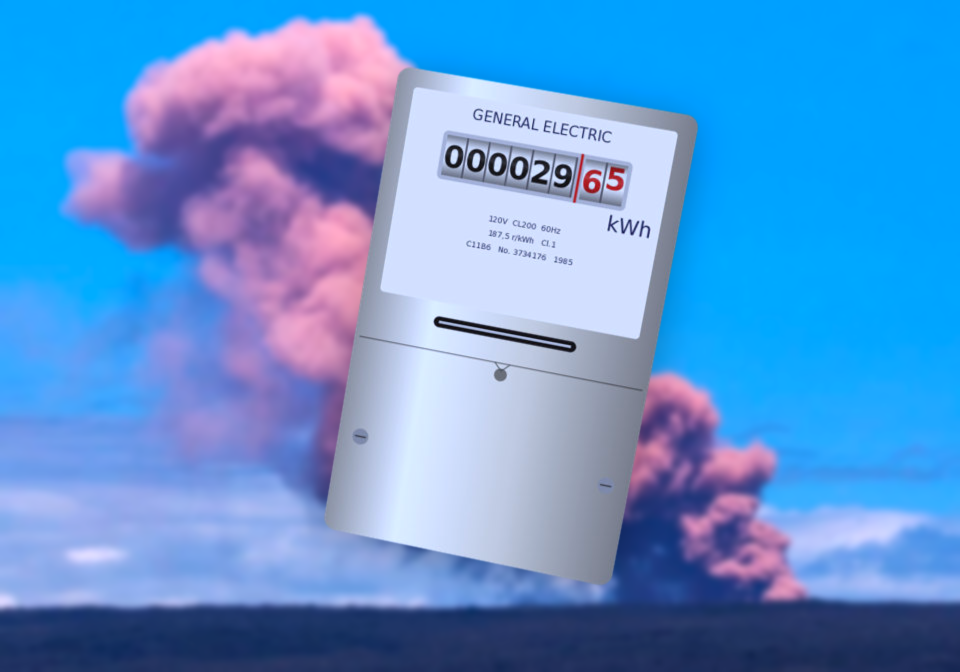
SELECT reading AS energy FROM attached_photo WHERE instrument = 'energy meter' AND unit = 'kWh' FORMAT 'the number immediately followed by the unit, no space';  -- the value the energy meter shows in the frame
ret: 29.65kWh
